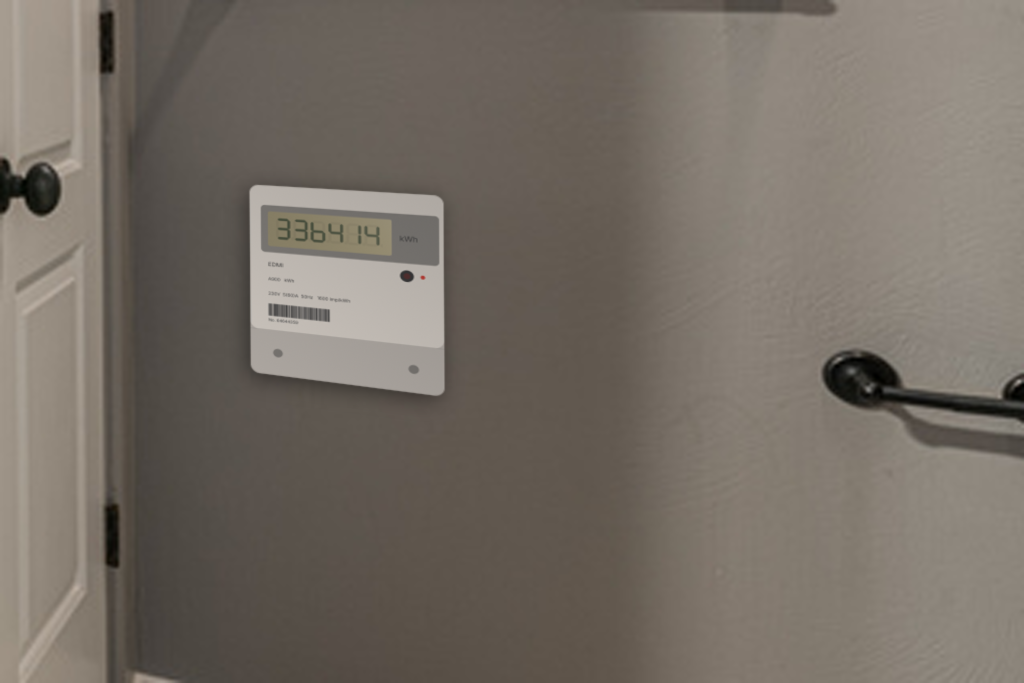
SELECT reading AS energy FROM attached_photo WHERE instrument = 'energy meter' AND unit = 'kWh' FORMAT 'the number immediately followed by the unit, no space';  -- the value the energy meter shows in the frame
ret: 336414kWh
